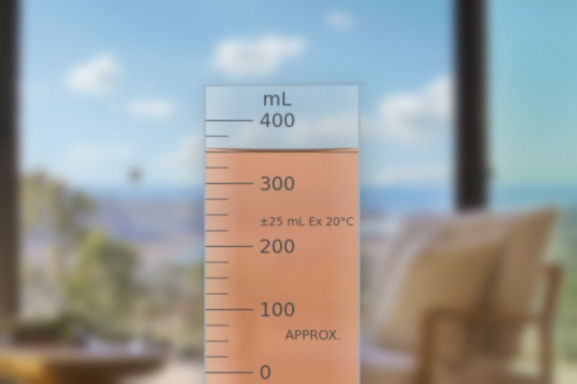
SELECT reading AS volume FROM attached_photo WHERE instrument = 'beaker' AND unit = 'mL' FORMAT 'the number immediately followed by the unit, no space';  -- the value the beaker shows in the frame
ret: 350mL
